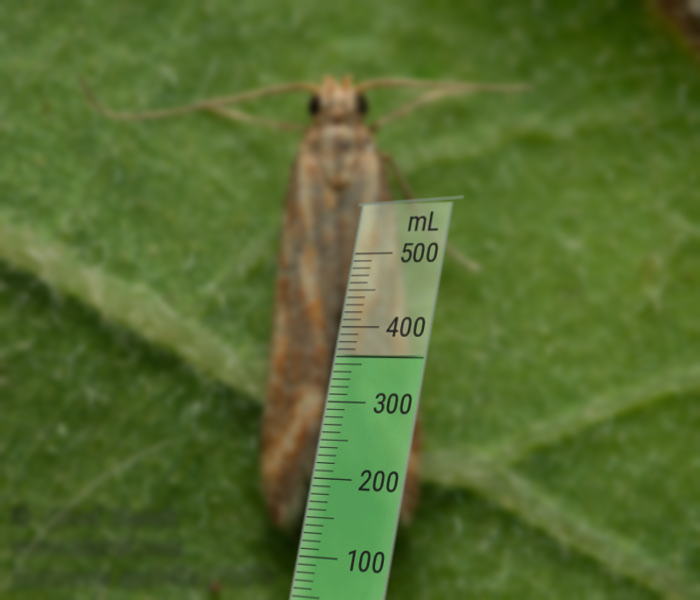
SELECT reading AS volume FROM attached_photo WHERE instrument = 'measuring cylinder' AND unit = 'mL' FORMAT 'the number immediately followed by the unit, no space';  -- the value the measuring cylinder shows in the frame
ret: 360mL
